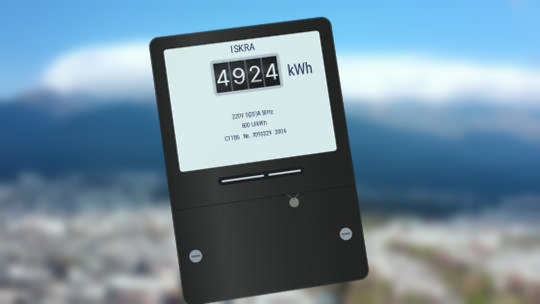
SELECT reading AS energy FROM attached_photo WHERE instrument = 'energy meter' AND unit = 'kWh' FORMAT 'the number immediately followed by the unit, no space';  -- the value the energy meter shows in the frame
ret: 4924kWh
